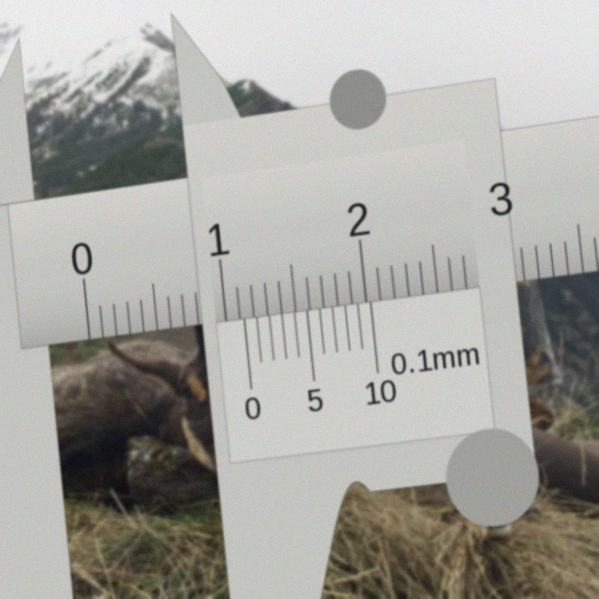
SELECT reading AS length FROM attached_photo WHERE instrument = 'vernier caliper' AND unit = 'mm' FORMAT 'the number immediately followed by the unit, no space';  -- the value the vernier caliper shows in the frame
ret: 11.3mm
